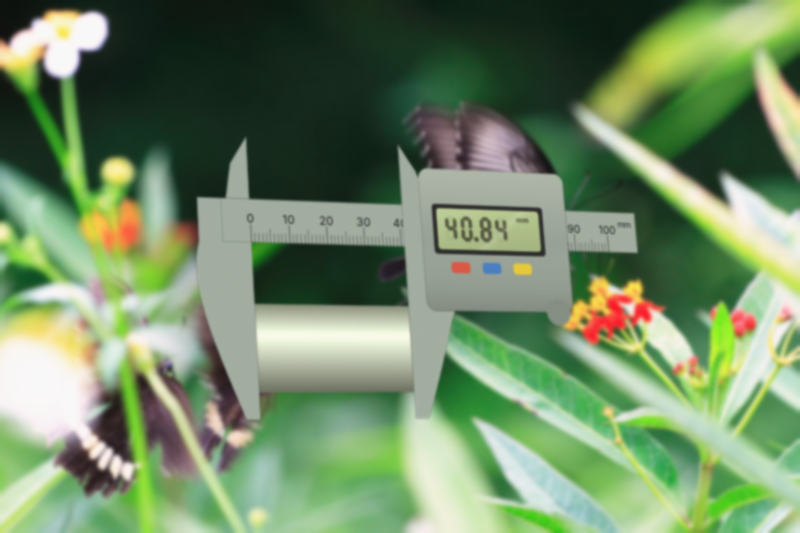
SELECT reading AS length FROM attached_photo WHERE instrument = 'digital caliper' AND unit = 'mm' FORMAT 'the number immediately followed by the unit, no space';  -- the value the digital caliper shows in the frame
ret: 40.84mm
